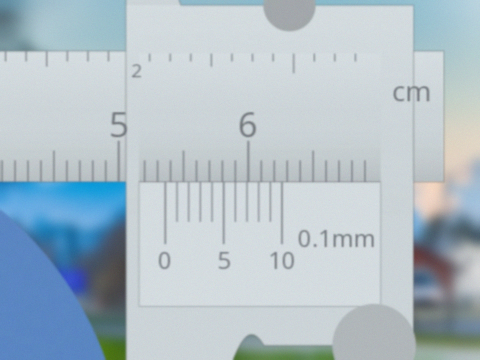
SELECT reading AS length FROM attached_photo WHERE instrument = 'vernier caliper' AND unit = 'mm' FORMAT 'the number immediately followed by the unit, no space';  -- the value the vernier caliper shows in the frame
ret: 53.6mm
